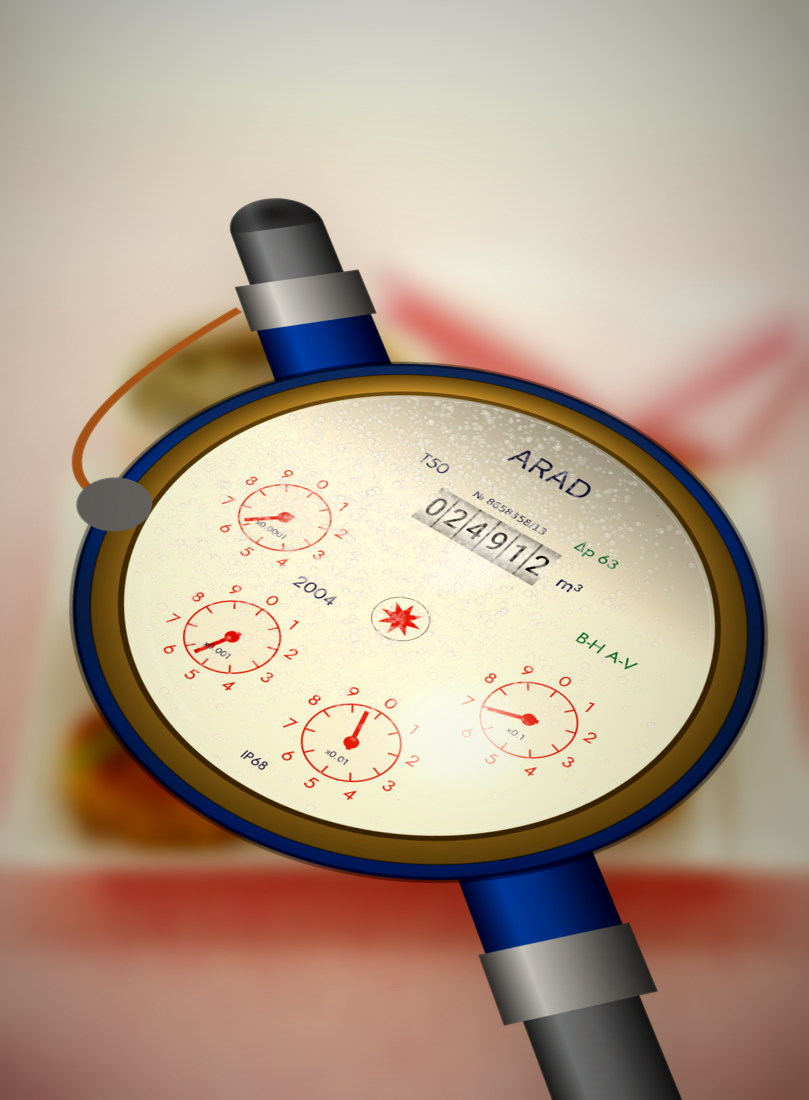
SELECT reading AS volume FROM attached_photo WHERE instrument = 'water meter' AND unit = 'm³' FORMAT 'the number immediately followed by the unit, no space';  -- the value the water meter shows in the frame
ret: 24912.6956m³
